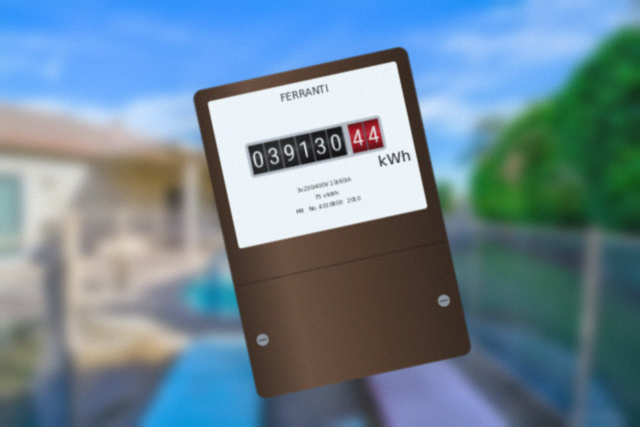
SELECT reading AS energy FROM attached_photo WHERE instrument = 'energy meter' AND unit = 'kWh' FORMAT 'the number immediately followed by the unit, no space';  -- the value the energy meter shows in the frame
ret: 39130.44kWh
